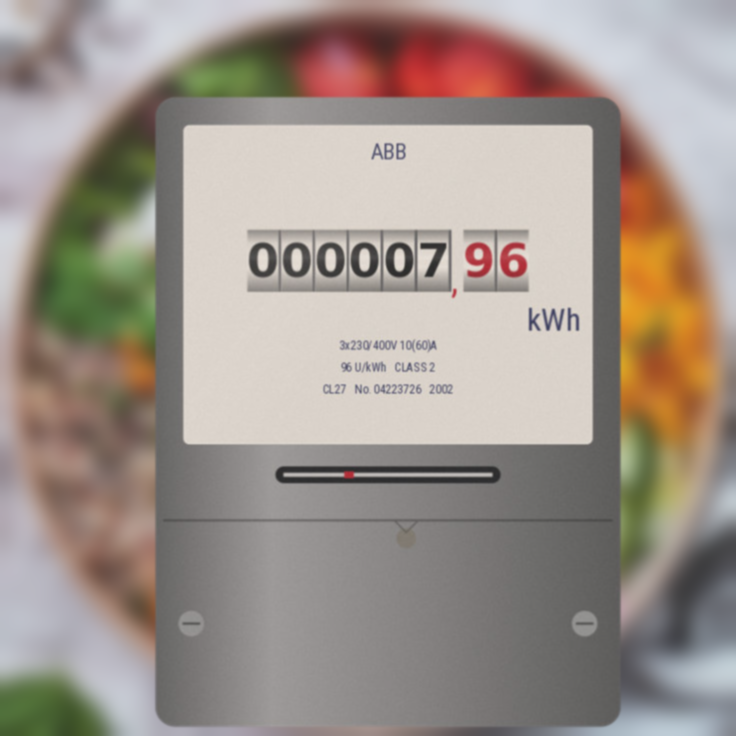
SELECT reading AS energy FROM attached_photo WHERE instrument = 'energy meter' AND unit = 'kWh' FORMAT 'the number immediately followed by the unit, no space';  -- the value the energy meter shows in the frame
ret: 7.96kWh
